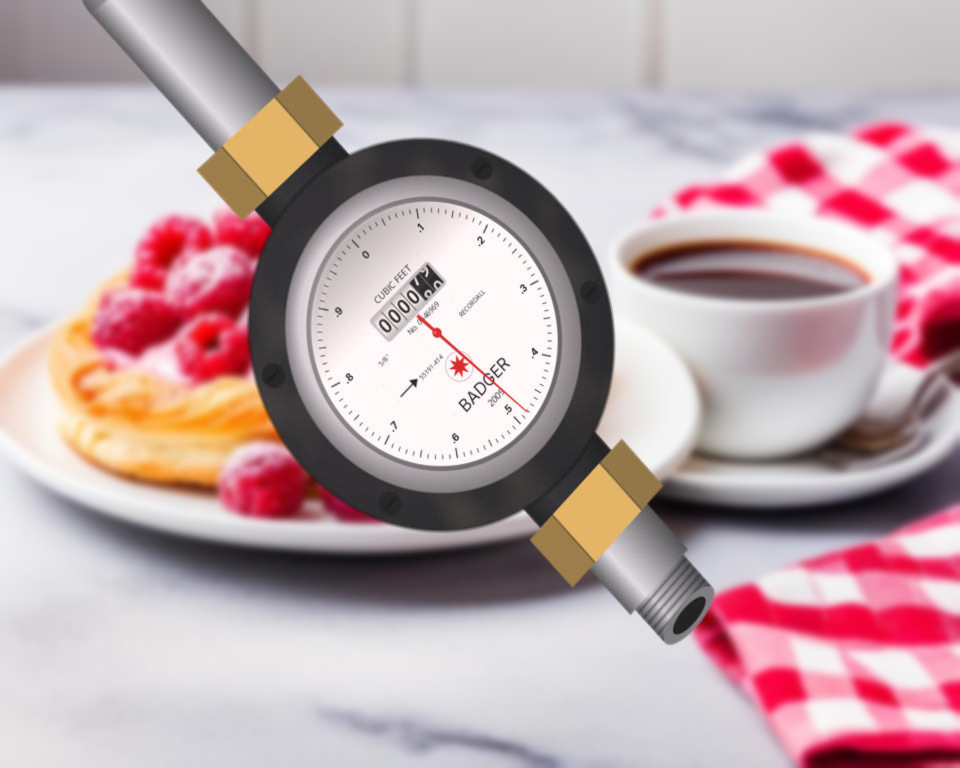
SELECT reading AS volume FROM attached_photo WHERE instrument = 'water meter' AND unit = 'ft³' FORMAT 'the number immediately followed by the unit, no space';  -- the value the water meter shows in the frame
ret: 79.48ft³
